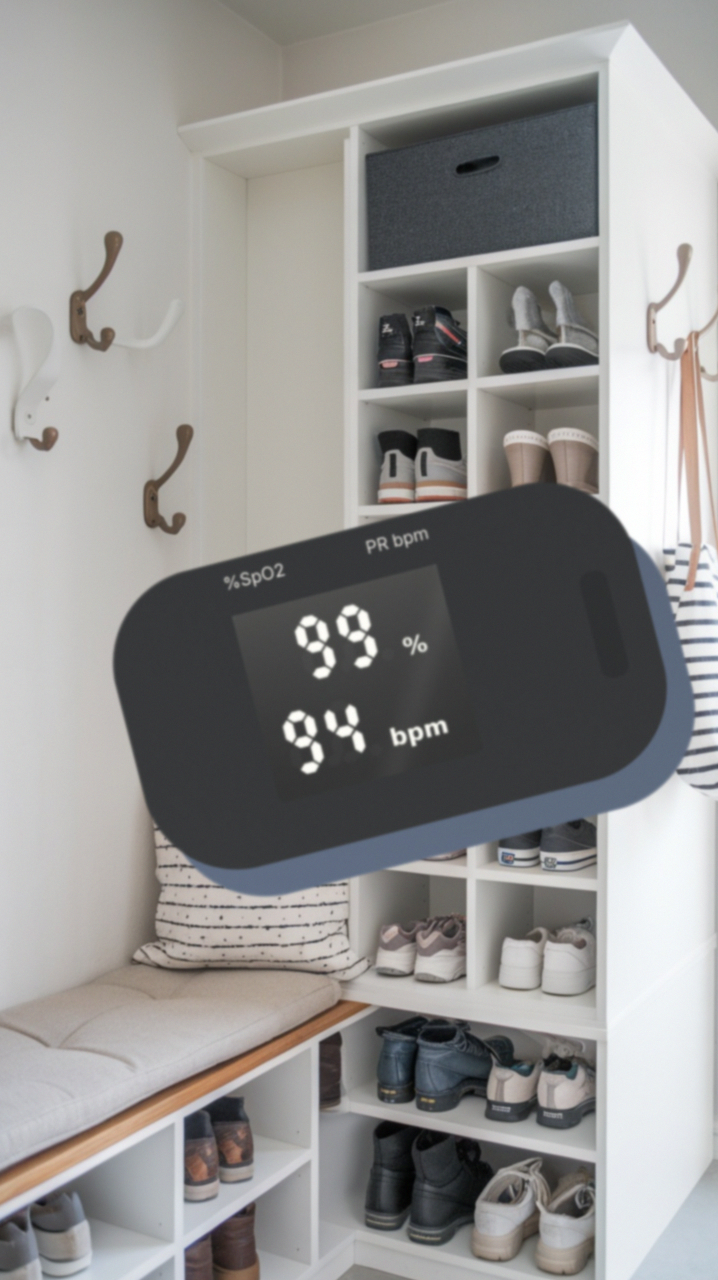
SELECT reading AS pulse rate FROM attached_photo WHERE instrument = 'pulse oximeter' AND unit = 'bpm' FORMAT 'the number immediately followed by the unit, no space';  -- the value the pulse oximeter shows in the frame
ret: 94bpm
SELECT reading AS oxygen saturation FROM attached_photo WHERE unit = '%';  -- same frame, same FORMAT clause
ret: 99%
